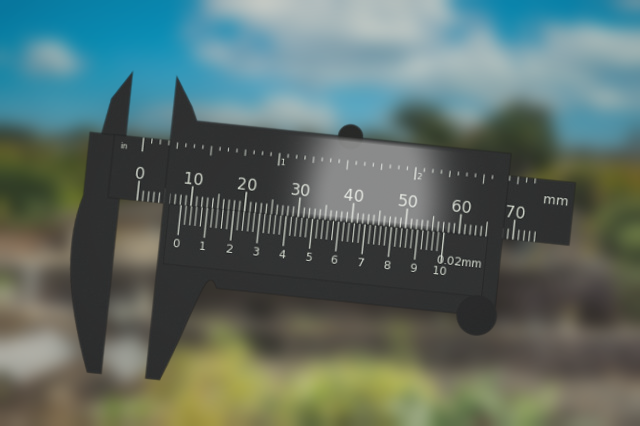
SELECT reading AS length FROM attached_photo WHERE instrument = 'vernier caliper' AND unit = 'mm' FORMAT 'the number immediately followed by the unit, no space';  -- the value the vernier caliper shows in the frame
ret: 8.2mm
